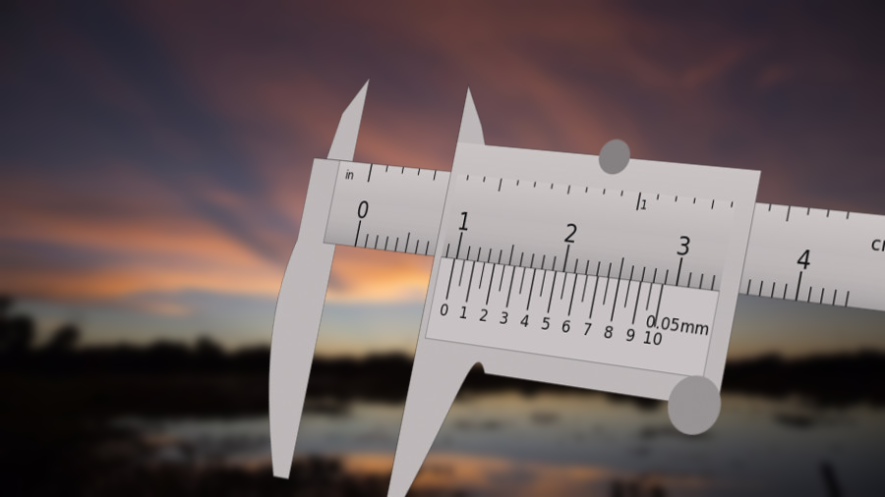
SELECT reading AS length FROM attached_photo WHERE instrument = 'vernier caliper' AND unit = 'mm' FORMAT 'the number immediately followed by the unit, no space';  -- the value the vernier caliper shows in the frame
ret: 9.8mm
